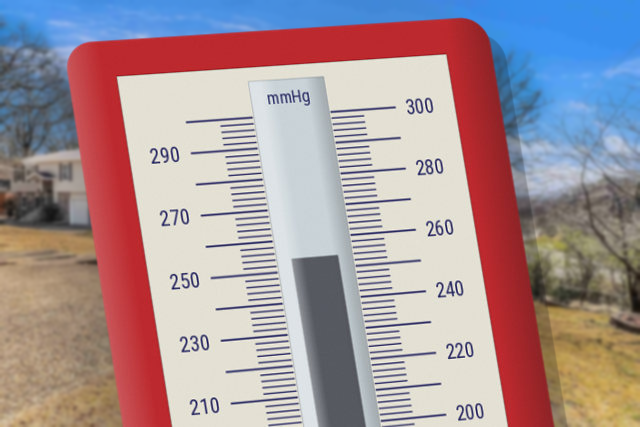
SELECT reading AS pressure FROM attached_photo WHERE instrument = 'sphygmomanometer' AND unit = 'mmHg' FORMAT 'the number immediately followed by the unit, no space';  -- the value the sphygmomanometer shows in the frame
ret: 254mmHg
